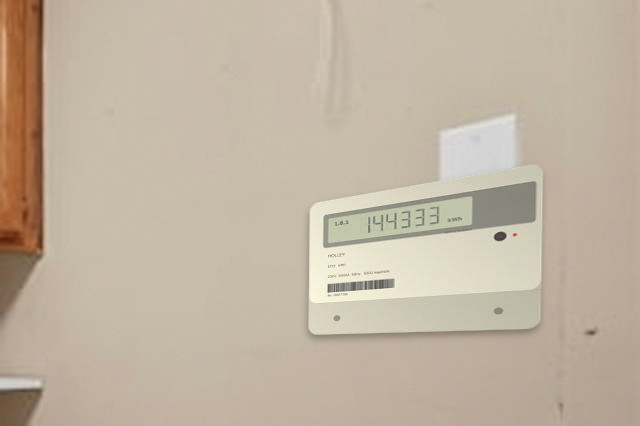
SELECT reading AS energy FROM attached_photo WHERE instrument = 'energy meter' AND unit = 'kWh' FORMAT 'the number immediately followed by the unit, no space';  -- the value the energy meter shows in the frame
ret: 144333kWh
